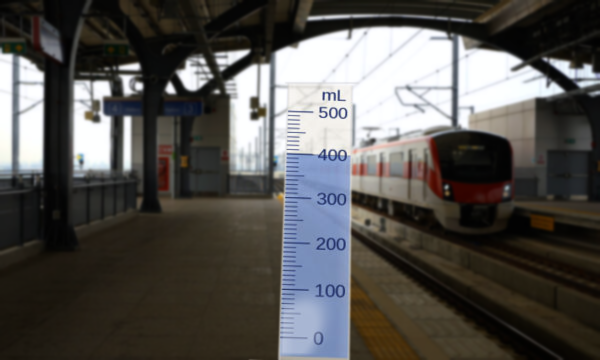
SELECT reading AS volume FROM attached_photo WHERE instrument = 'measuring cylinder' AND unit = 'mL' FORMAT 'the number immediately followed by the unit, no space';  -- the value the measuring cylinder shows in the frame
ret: 400mL
